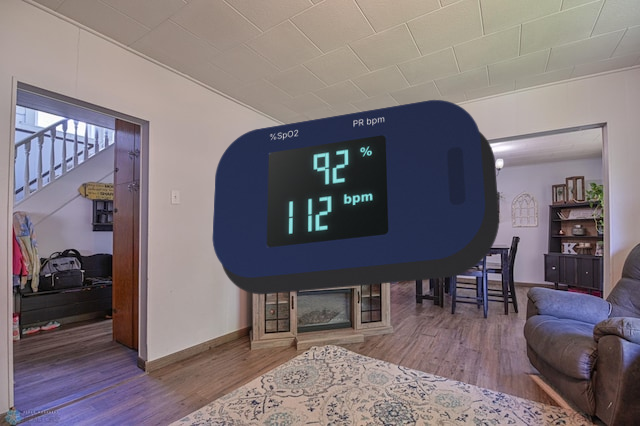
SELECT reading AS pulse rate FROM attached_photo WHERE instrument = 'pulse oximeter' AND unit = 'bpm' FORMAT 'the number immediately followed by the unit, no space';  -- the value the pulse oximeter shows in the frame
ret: 112bpm
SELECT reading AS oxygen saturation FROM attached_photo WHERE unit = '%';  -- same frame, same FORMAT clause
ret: 92%
